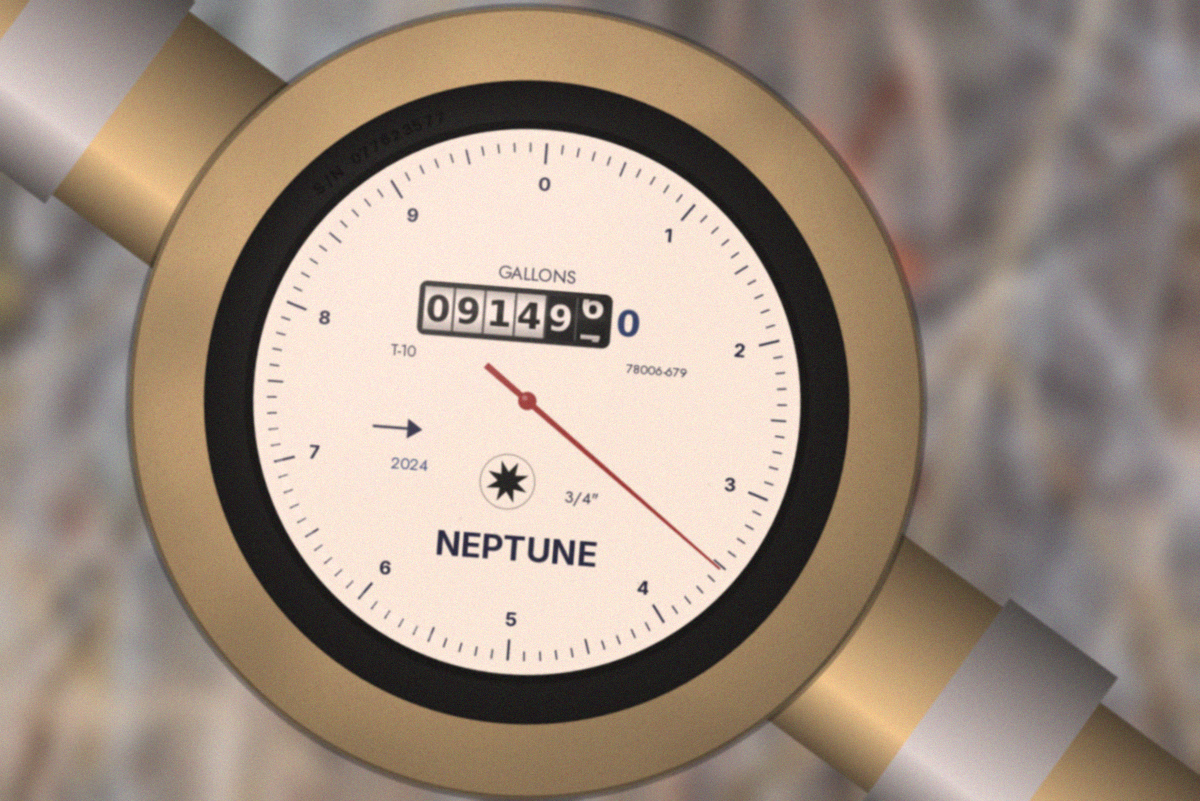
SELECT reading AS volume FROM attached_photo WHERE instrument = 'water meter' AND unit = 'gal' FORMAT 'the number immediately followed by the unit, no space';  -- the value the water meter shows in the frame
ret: 914963.5gal
